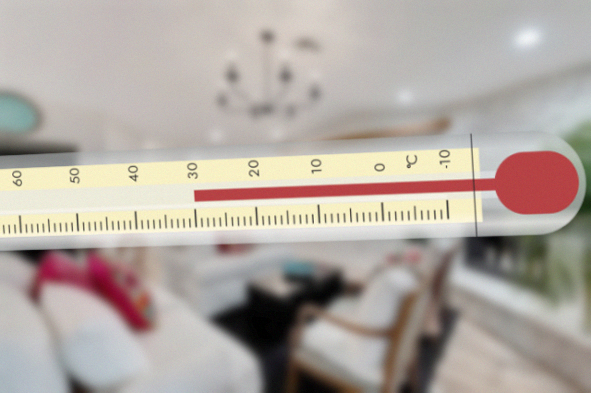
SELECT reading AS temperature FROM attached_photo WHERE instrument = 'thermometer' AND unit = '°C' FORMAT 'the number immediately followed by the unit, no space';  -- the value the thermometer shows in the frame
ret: 30°C
